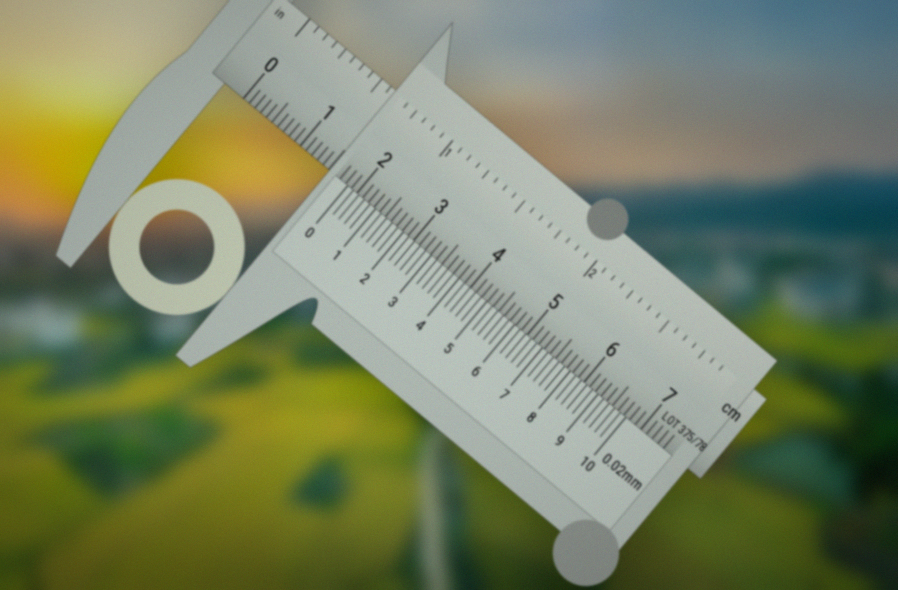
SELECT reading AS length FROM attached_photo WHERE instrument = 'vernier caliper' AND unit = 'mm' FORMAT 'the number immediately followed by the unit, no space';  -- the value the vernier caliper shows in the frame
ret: 18.4mm
